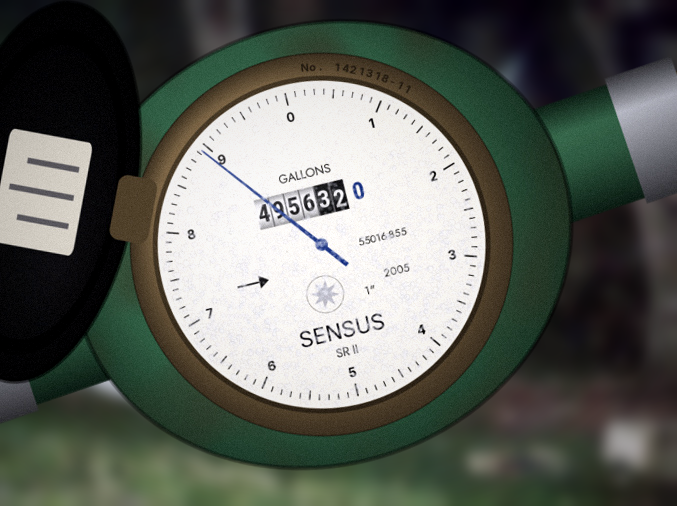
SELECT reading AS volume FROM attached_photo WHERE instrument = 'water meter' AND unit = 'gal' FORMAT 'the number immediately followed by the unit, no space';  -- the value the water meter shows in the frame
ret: 4956318.9gal
